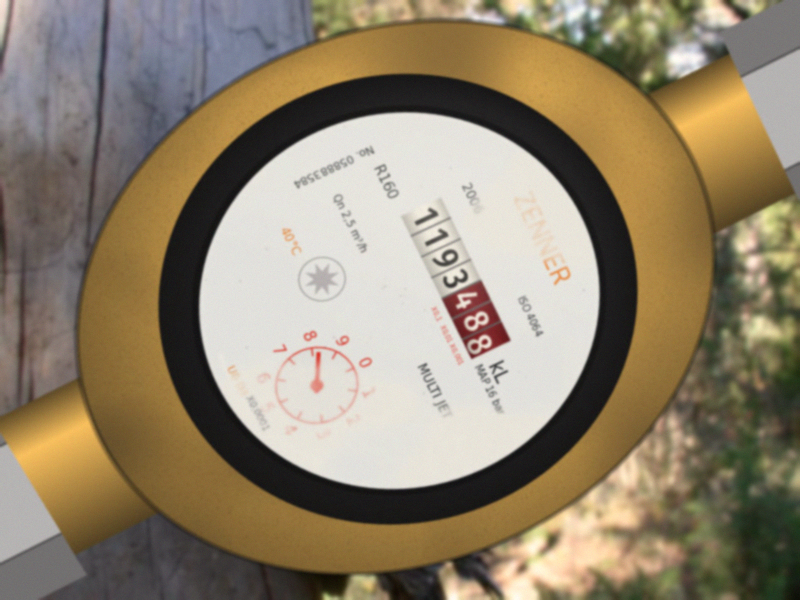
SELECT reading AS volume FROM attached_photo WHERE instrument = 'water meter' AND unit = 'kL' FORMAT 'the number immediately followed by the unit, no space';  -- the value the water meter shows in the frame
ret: 1193.4878kL
